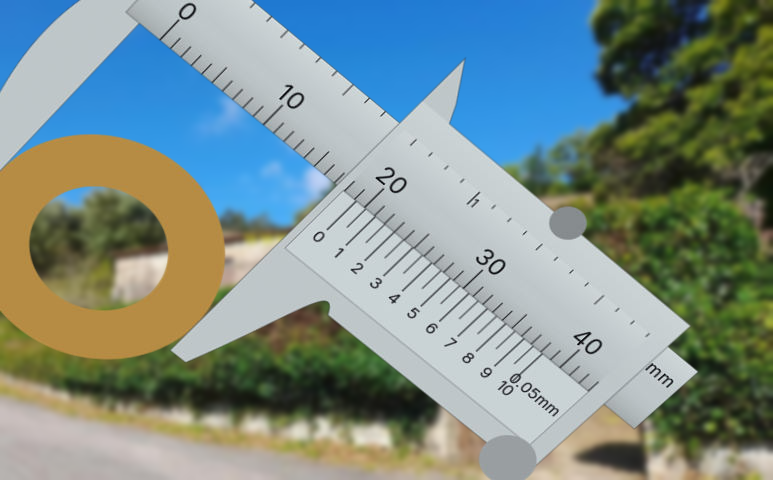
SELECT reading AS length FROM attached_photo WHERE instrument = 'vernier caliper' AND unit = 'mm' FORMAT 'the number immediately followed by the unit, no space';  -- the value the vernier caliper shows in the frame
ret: 19.2mm
